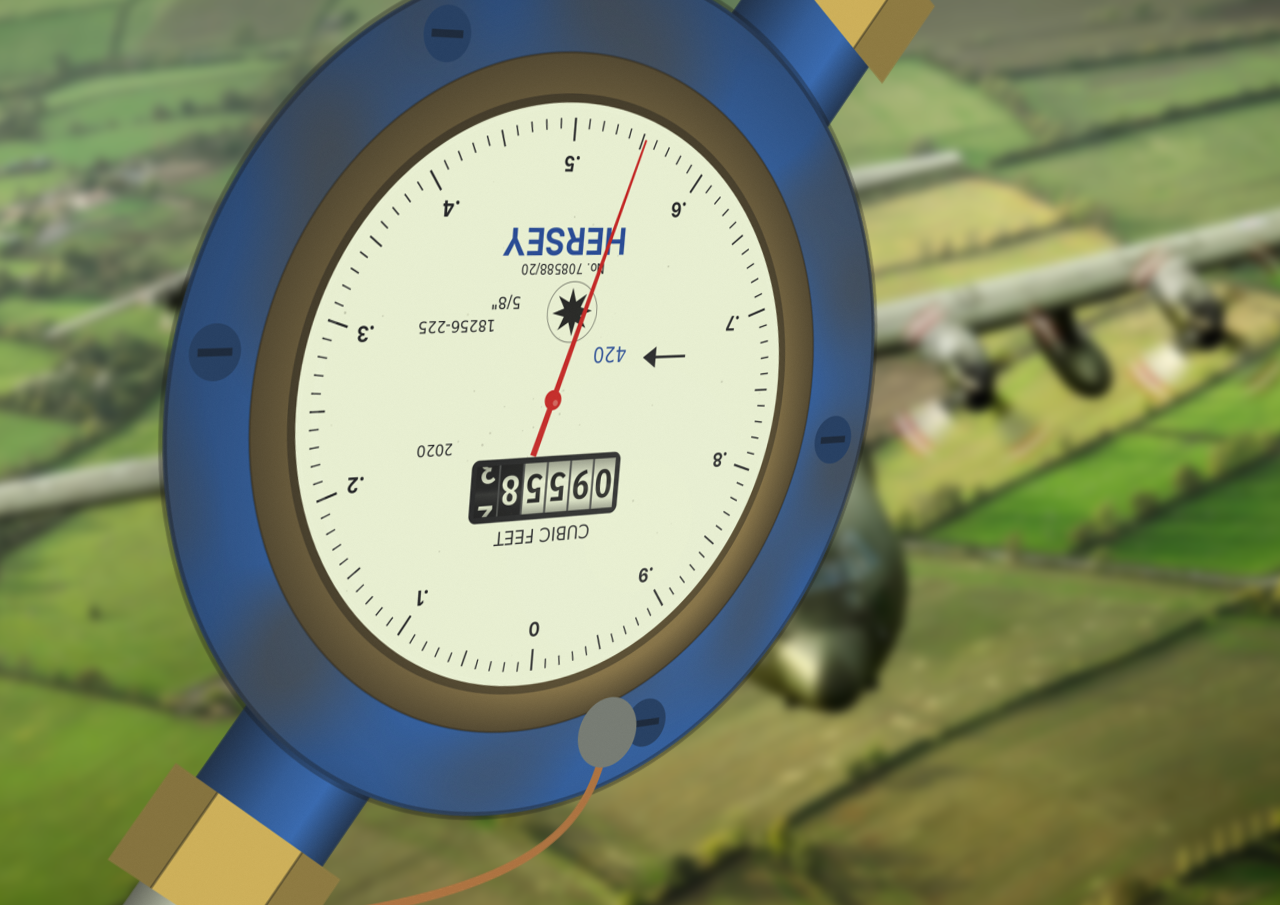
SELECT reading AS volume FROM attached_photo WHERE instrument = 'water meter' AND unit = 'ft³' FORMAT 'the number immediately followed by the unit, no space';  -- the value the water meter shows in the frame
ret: 95582.55ft³
